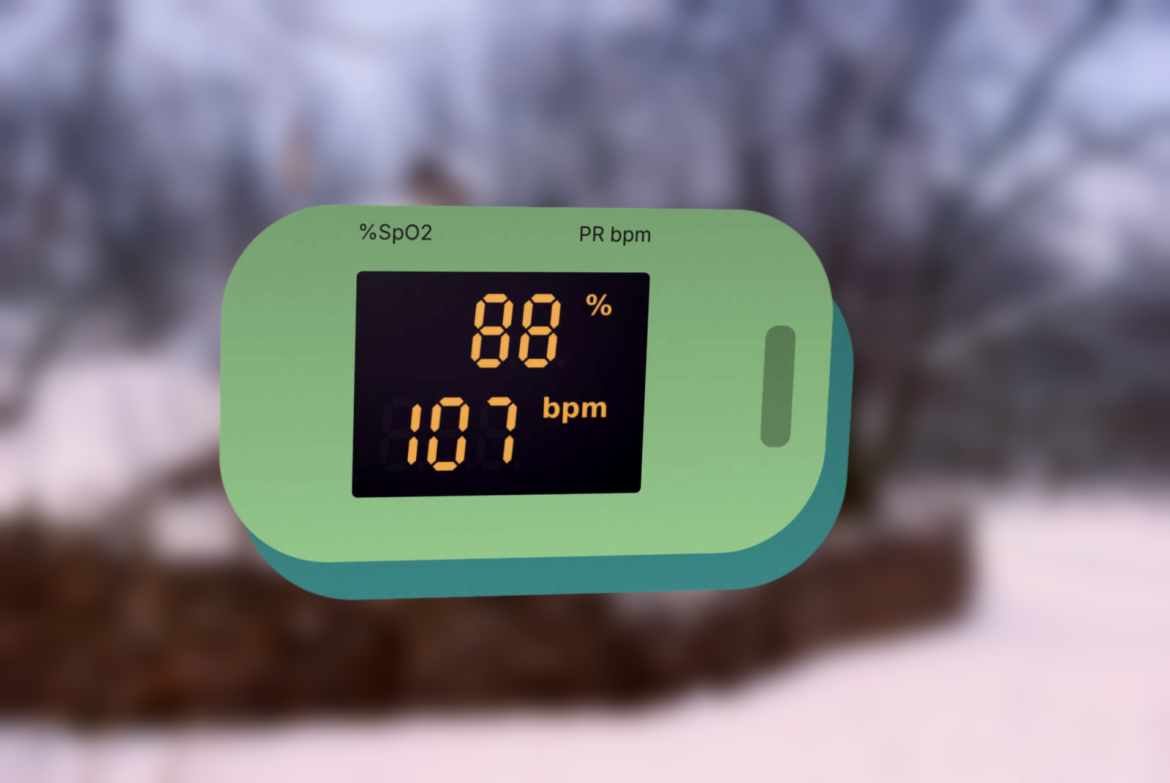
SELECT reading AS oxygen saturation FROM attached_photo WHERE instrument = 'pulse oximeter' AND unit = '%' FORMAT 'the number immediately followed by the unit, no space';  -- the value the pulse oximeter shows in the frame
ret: 88%
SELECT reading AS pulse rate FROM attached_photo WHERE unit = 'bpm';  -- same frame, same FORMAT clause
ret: 107bpm
